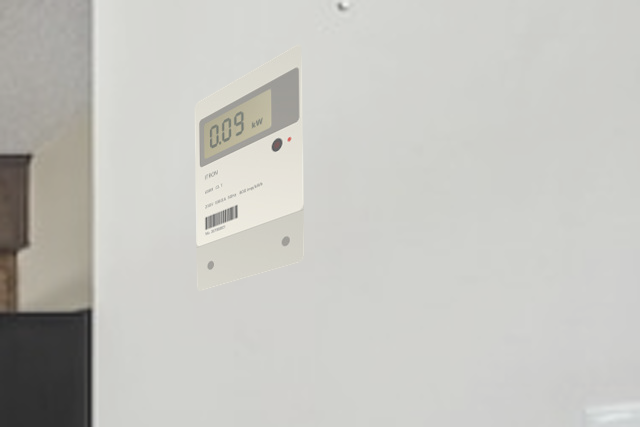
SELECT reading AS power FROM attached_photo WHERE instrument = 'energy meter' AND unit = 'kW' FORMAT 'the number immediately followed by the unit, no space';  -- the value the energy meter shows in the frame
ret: 0.09kW
